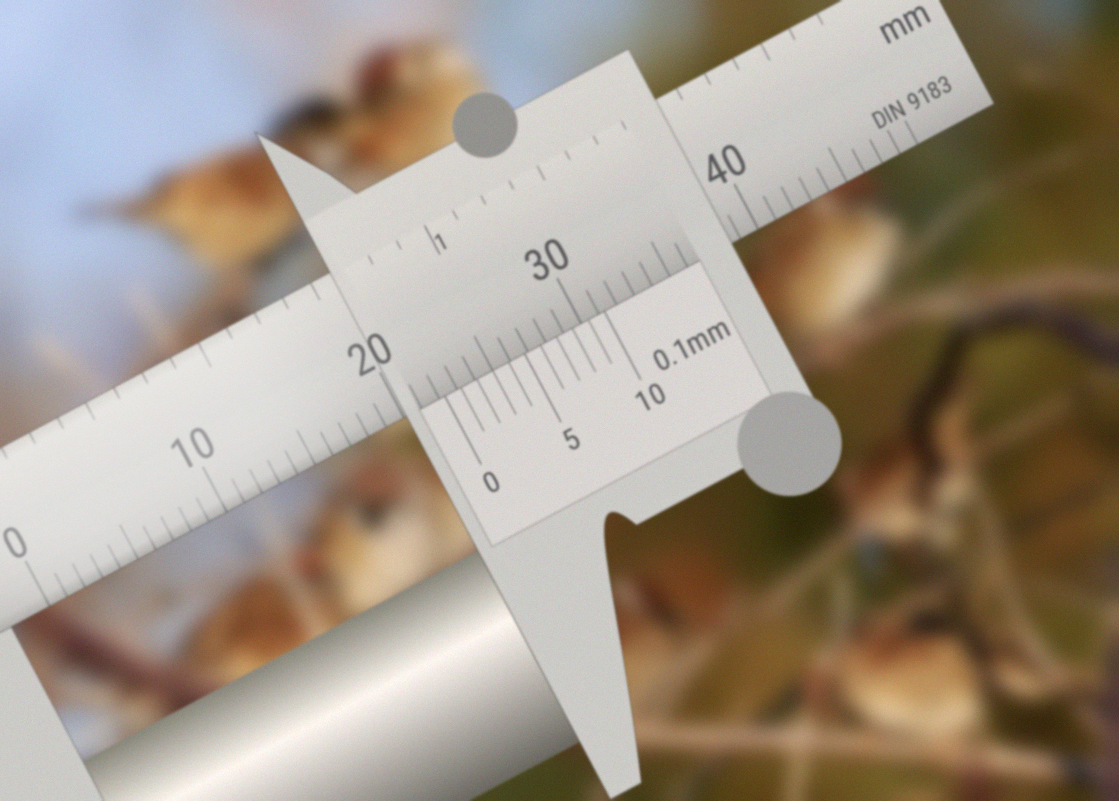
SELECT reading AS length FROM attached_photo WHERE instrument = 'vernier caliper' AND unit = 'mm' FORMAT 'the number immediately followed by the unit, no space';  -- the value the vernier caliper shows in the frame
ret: 22.3mm
